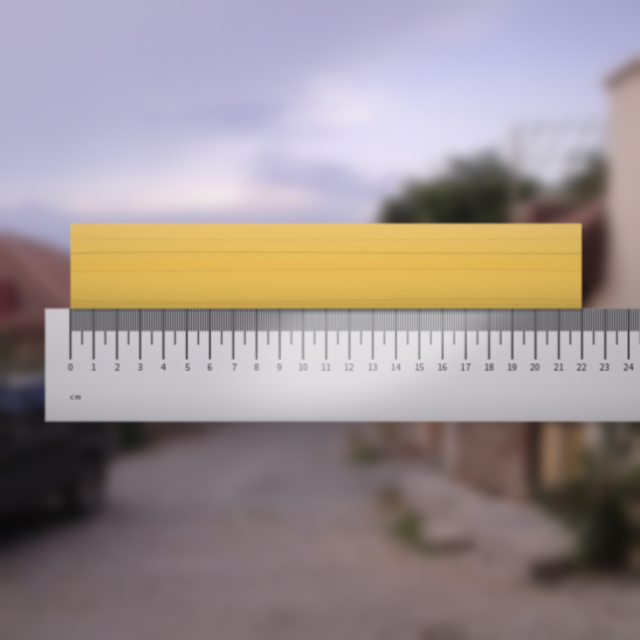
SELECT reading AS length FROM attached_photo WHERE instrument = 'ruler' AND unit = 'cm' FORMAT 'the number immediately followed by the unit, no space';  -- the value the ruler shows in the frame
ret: 22cm
